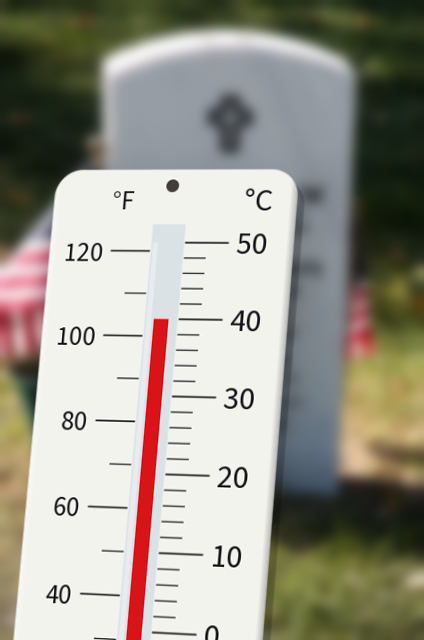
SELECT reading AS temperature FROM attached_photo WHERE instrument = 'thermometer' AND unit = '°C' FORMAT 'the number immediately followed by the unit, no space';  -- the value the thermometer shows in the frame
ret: 40°C
